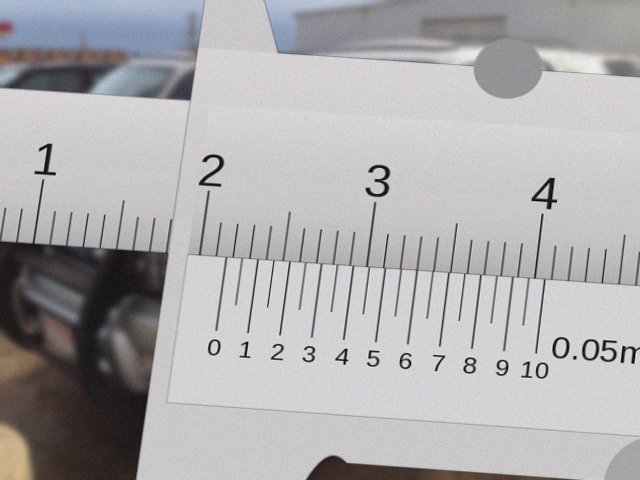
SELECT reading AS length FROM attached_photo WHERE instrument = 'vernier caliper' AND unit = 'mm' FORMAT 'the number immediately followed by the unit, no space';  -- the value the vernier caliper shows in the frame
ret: 21.6mm
